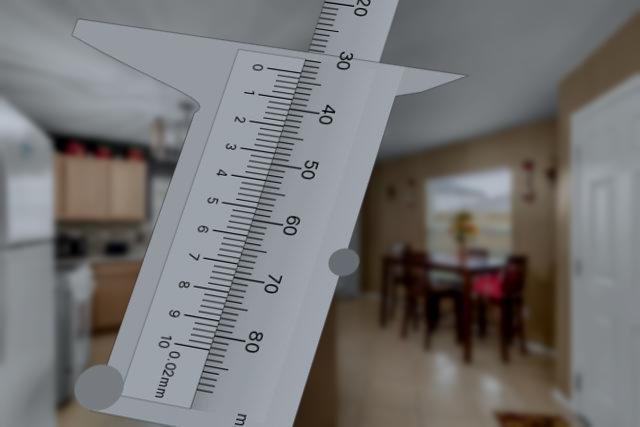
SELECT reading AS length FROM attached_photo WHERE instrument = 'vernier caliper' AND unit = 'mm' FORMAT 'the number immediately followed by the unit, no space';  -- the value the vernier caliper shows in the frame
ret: 33.4mm
